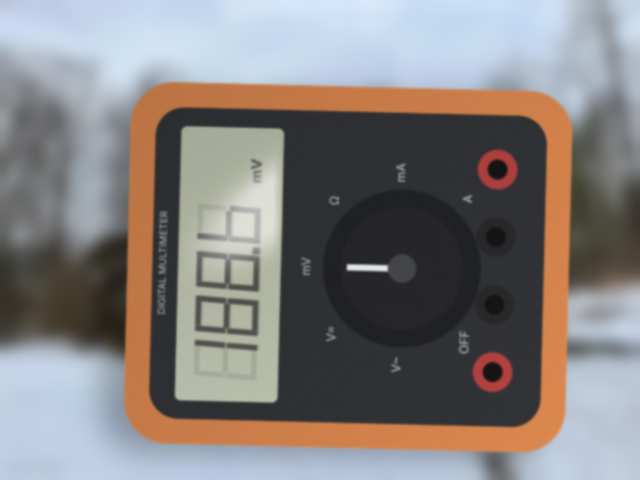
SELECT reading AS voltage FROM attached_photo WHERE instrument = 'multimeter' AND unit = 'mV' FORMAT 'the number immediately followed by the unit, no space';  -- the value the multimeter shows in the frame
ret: 188.6mV
